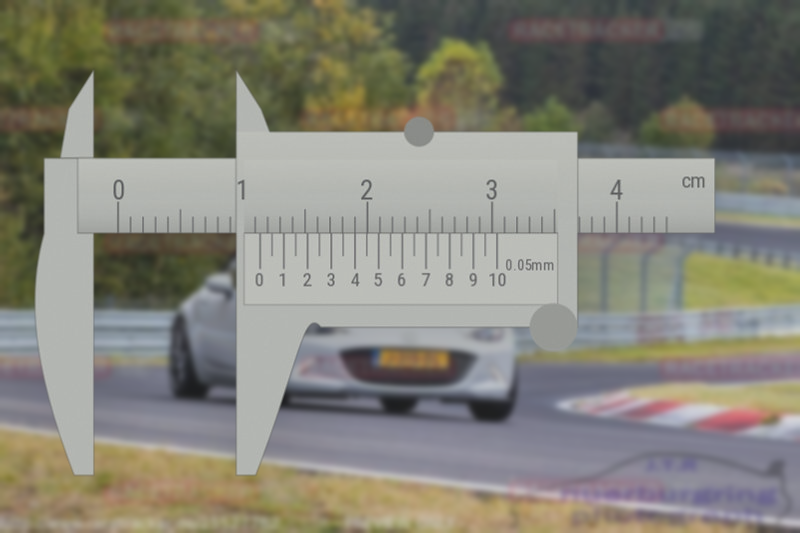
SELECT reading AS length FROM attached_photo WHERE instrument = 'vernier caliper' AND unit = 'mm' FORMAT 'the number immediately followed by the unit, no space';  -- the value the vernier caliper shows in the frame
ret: 11.4mm
